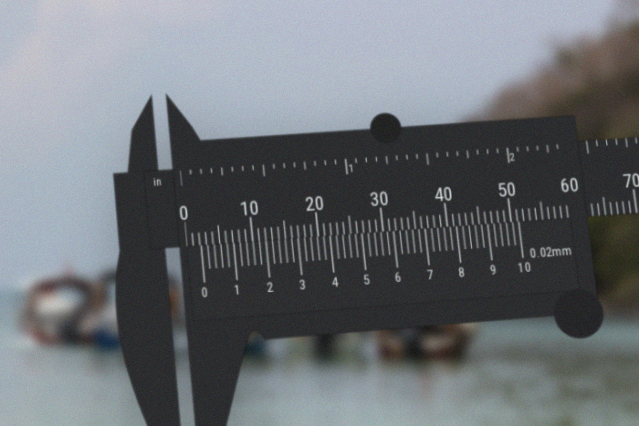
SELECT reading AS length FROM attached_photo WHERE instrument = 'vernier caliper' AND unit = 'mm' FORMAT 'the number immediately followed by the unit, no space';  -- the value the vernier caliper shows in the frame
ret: 2.2mm
